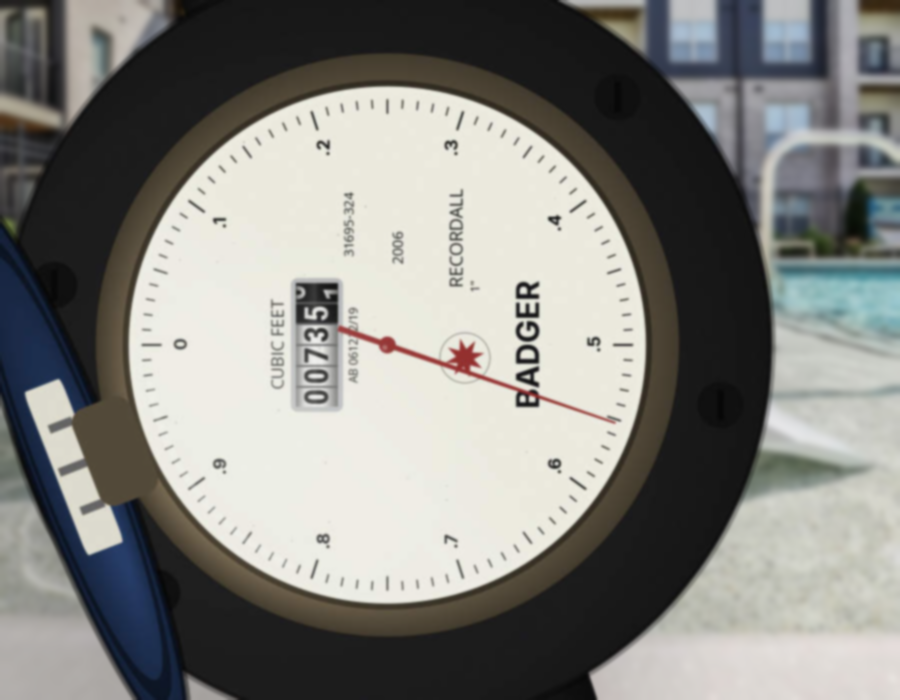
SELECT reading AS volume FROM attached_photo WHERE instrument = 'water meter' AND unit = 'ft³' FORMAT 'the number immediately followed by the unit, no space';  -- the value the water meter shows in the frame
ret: 7350.55ft³
